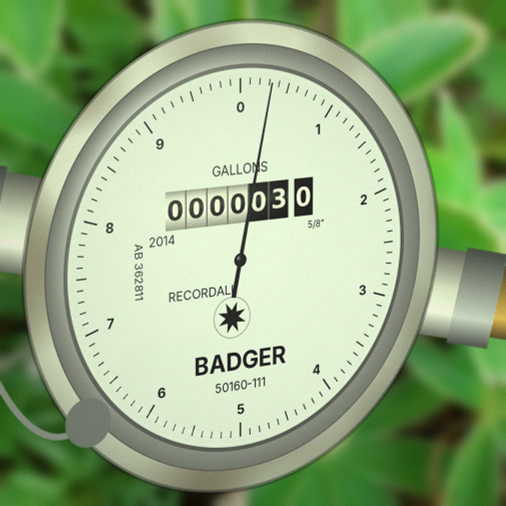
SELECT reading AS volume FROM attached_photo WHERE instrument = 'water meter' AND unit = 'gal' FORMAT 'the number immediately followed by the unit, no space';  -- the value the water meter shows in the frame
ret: 30.3gal
